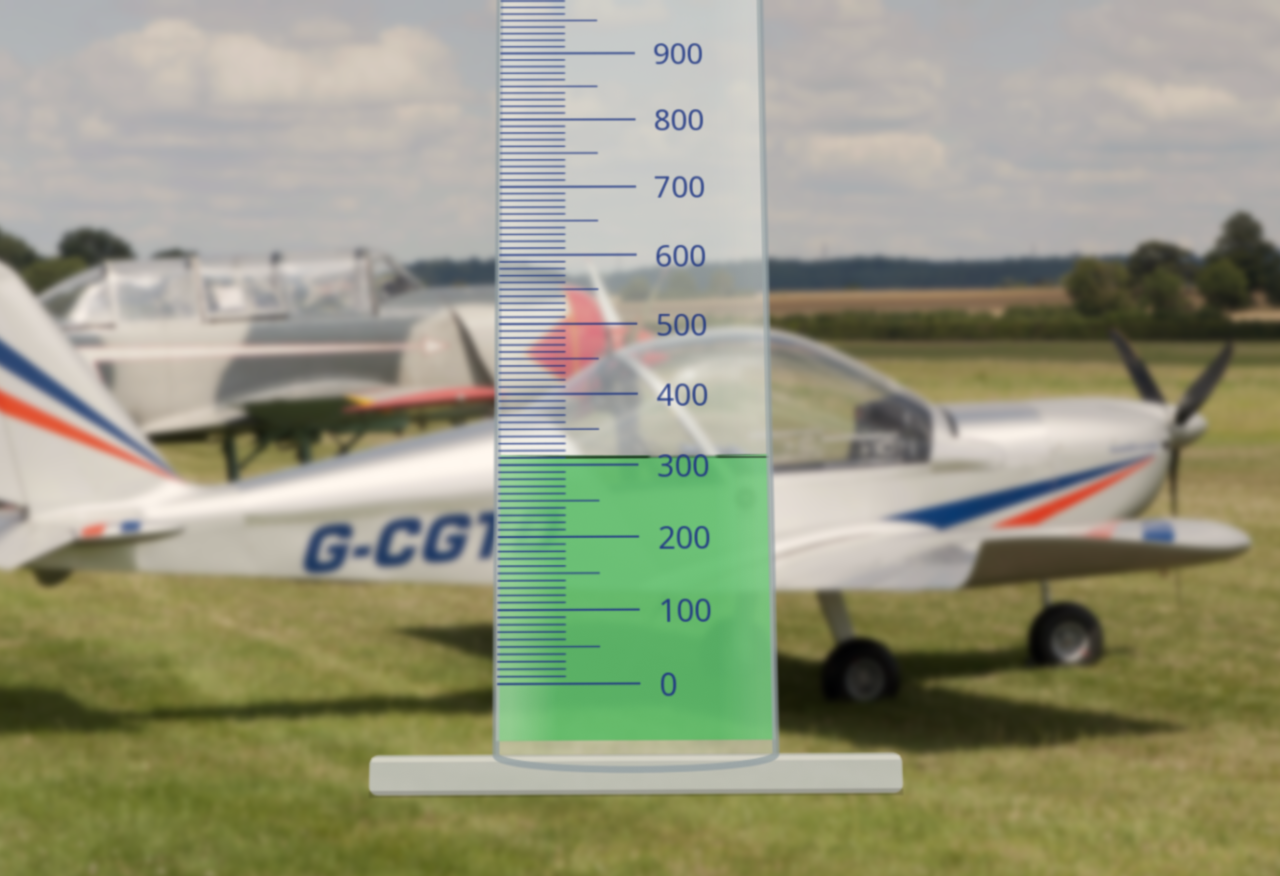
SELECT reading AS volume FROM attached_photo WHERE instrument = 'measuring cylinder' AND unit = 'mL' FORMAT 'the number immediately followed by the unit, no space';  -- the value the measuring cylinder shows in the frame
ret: 310mL
